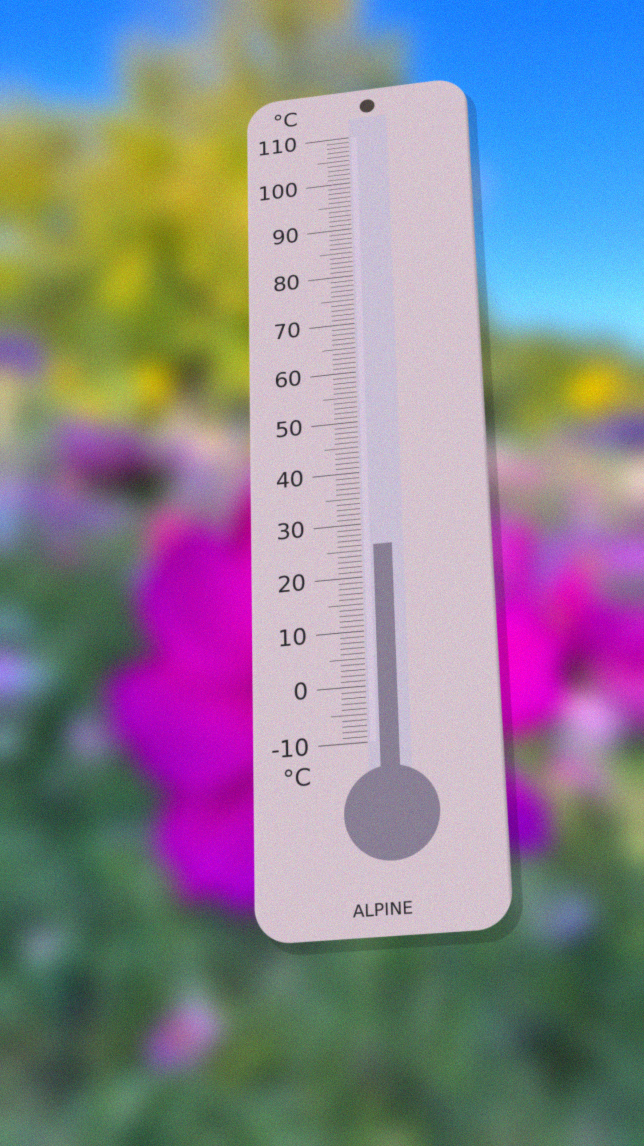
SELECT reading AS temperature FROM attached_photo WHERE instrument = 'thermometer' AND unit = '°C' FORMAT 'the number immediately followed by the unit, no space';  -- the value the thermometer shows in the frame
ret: 26°C
